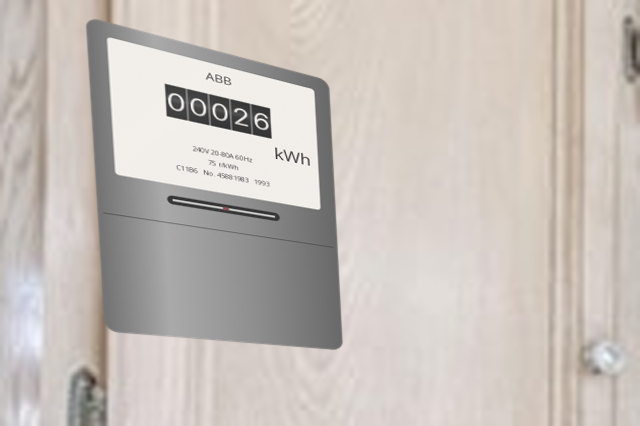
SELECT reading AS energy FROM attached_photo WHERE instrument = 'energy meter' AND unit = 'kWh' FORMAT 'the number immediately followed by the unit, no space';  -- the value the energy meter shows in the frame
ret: 26kWh
